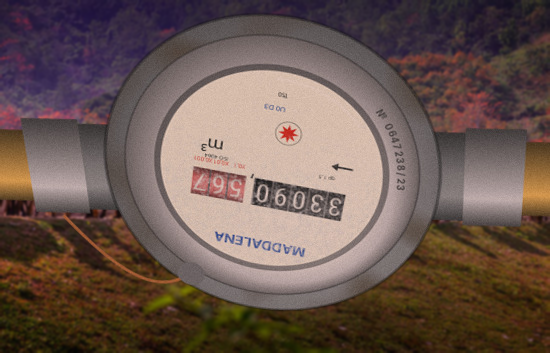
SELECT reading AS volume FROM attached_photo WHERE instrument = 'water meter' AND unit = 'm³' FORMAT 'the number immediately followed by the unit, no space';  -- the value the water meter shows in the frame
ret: 33090.567m³
